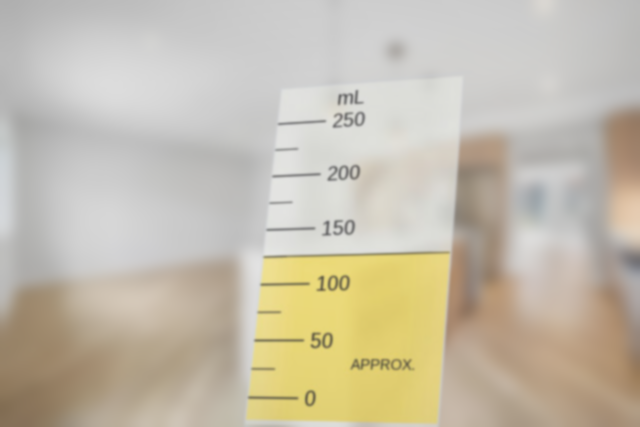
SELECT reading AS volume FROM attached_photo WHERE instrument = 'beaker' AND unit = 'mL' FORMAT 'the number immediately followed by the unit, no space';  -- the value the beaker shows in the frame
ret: 125mL
